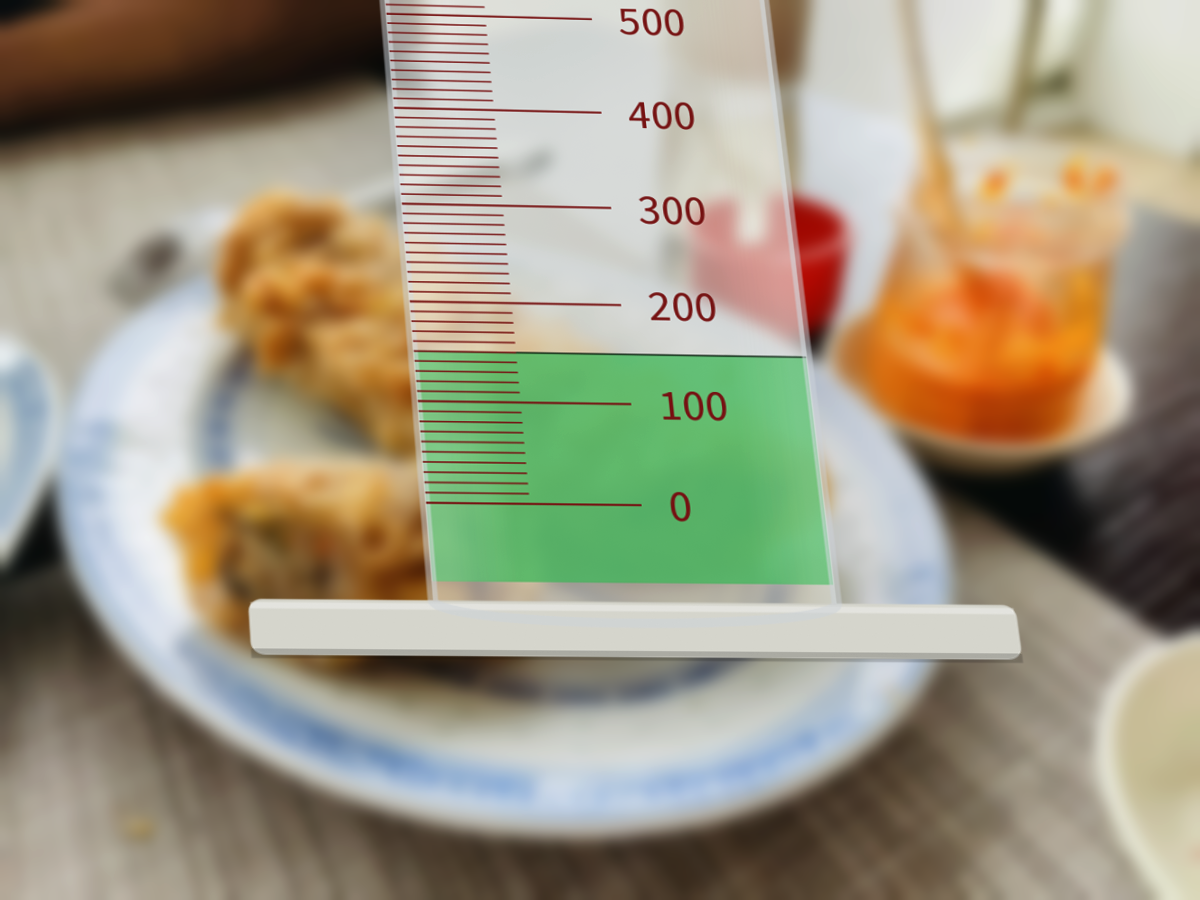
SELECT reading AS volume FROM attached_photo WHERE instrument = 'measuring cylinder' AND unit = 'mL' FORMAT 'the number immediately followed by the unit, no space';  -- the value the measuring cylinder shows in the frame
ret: 150mL
